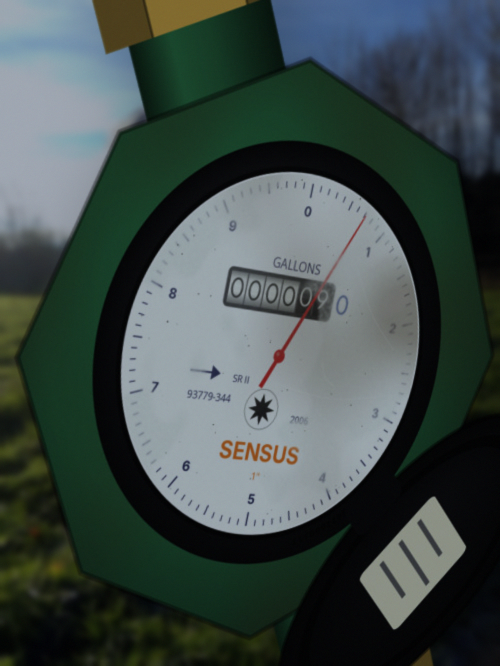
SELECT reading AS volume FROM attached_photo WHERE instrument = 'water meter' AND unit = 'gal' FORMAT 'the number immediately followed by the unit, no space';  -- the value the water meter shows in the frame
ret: 90.7gal
